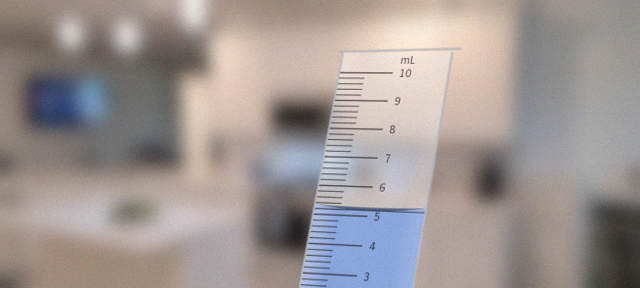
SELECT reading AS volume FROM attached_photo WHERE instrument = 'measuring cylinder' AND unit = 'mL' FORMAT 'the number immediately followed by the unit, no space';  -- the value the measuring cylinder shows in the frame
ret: 5.2mL
